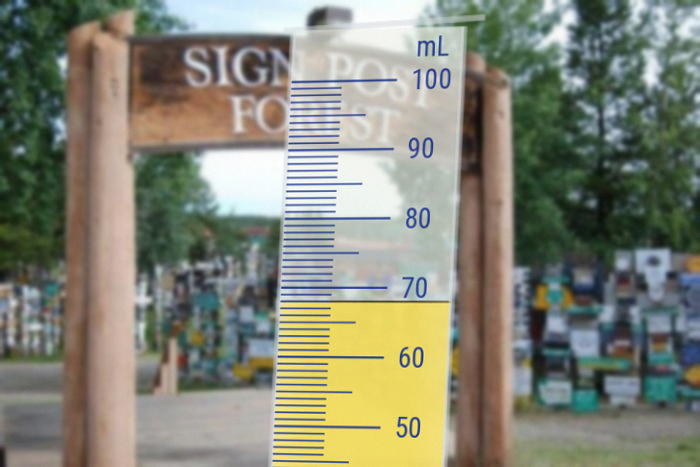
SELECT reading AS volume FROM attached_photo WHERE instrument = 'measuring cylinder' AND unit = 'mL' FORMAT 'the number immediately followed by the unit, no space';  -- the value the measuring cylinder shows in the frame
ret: 68mL
